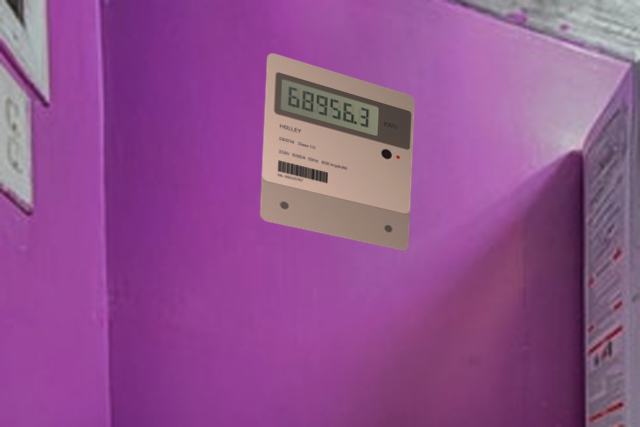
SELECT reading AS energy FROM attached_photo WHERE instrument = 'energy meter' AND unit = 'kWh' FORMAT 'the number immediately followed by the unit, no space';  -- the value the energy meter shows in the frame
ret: 68956.3kWh
